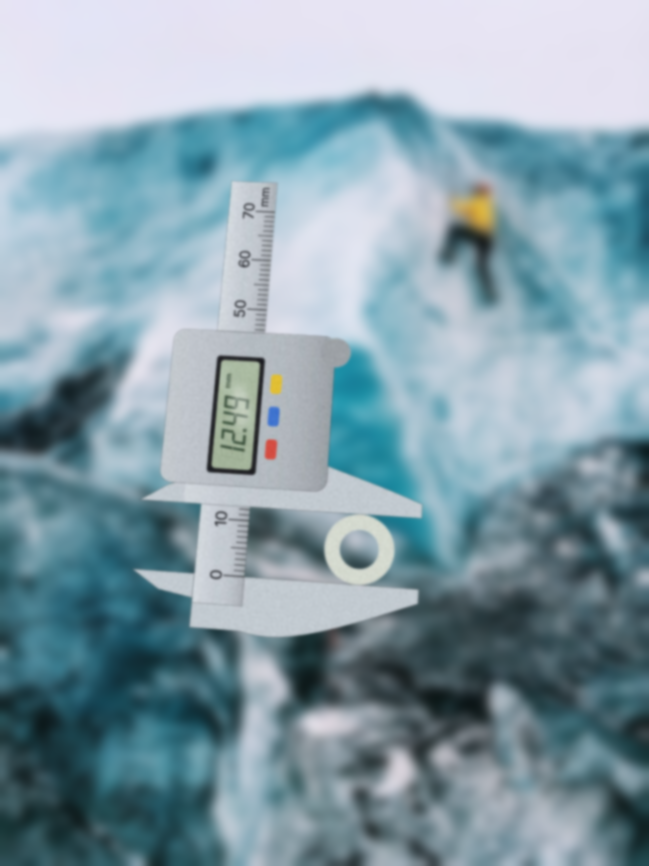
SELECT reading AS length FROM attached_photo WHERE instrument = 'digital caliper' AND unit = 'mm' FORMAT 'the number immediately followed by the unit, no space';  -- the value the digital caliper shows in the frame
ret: 12.49mm
